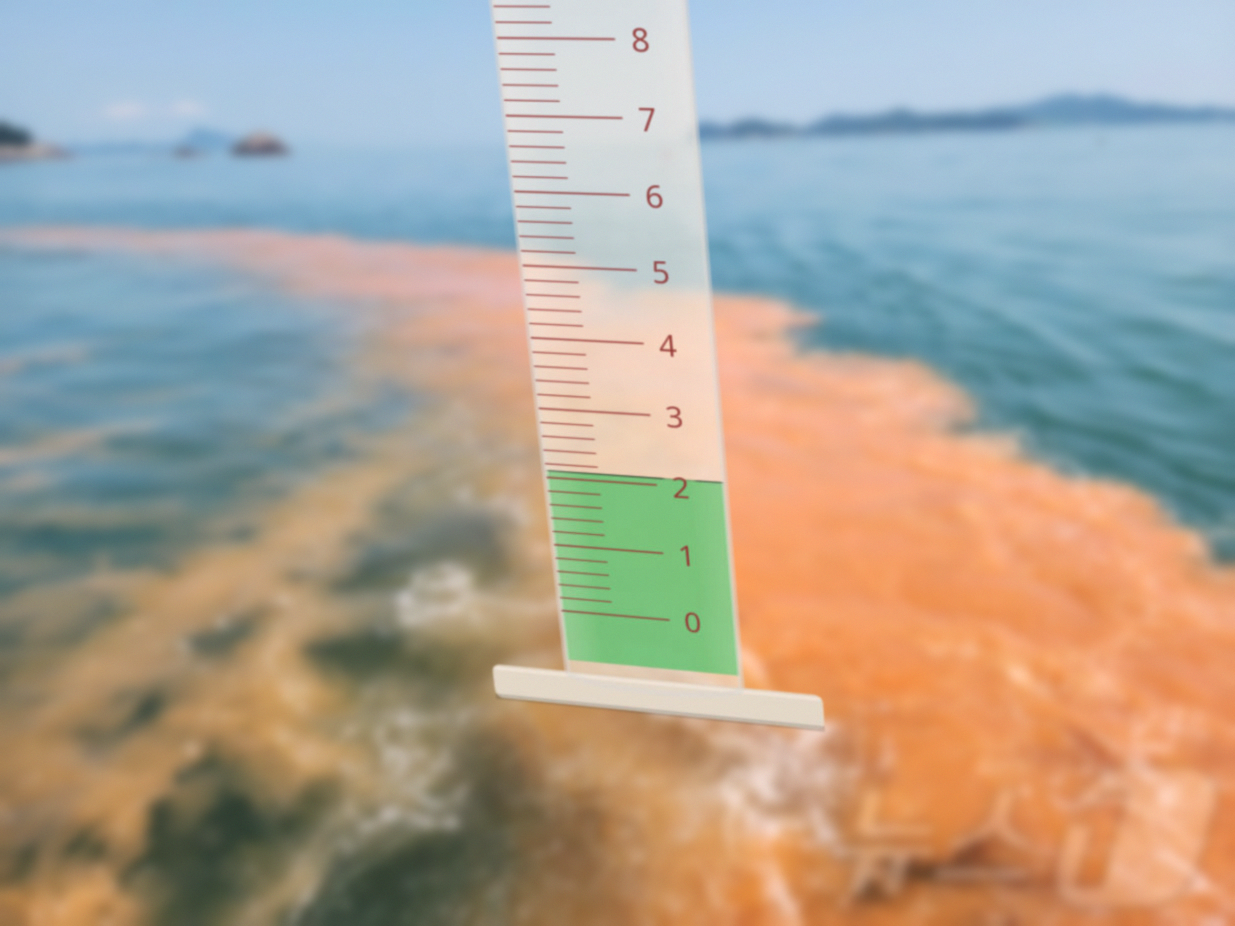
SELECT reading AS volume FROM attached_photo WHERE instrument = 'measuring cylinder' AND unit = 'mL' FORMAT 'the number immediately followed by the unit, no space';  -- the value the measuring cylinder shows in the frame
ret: 2.1mL
